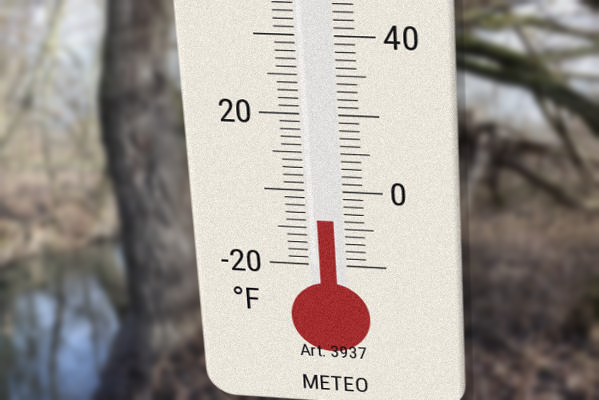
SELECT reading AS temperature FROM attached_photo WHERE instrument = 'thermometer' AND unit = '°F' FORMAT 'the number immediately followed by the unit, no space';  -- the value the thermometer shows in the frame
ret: -8°F
